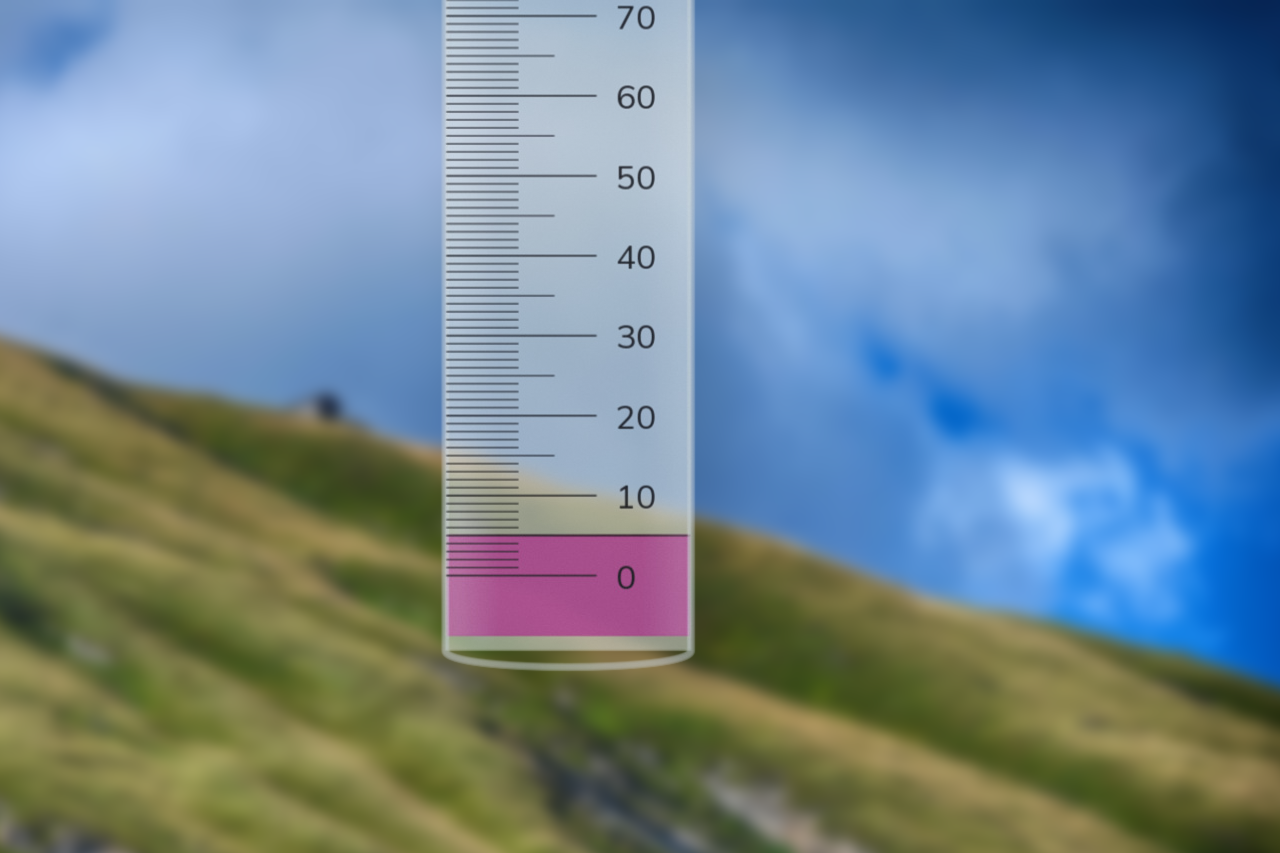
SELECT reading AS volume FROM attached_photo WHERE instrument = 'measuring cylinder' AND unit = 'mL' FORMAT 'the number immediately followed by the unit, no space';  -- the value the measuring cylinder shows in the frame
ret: 5mL
